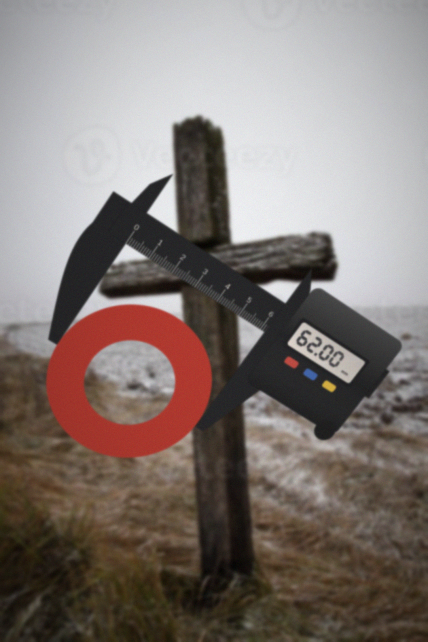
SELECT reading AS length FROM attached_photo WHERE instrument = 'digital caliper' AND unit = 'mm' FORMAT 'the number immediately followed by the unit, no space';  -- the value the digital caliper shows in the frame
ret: 62.00mm
